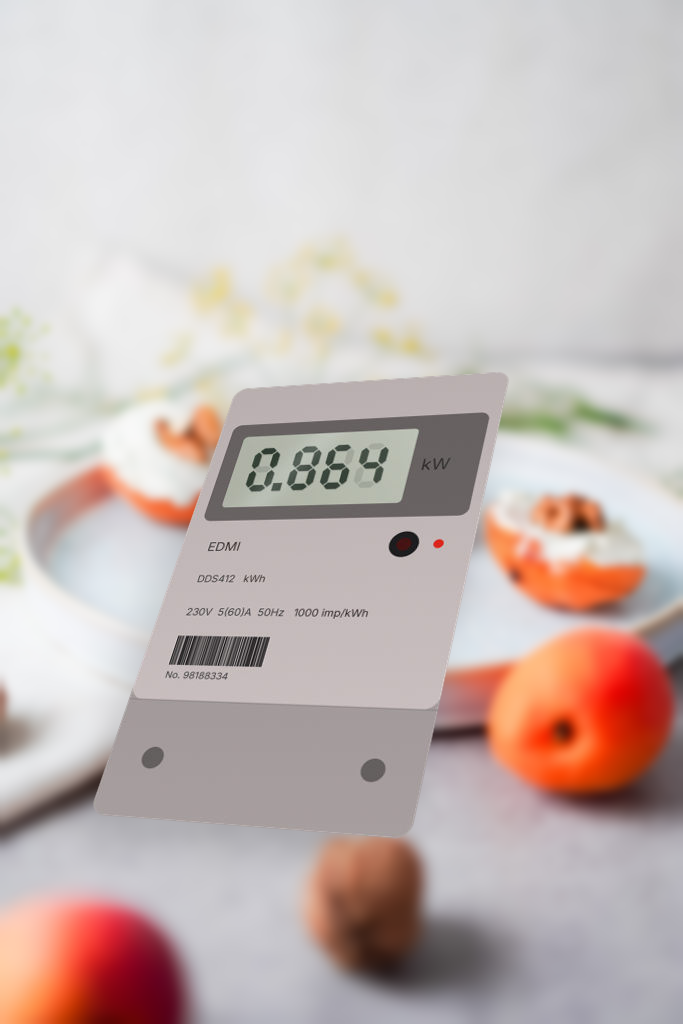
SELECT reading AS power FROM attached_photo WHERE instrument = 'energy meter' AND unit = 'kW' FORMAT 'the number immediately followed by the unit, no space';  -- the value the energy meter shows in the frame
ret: 0.864kW
